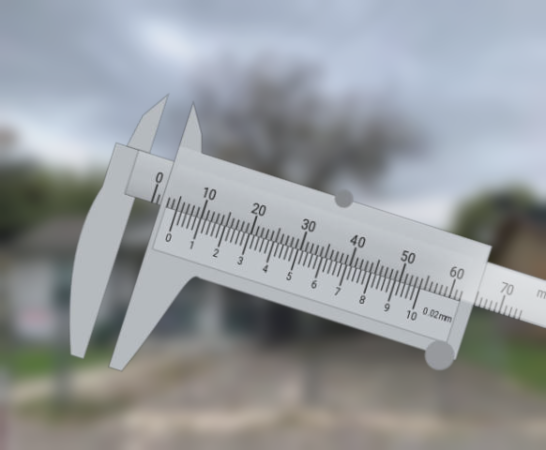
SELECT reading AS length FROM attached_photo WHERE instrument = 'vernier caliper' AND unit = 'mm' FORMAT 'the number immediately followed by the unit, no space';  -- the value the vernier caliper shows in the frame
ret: 5.0mm
